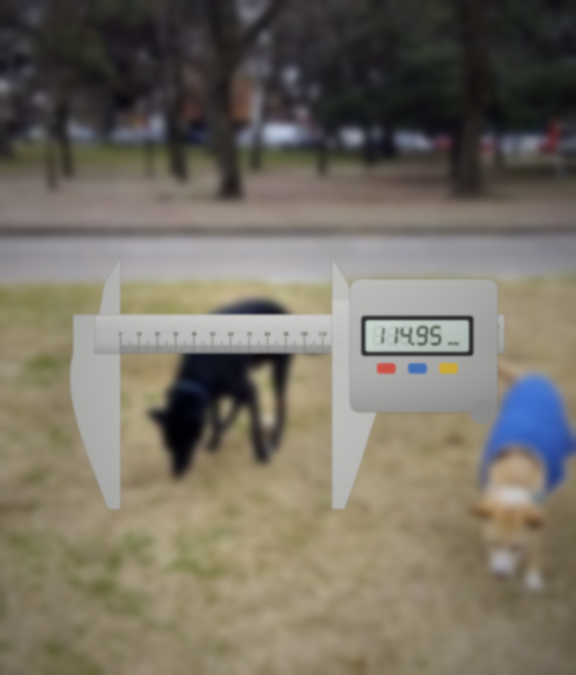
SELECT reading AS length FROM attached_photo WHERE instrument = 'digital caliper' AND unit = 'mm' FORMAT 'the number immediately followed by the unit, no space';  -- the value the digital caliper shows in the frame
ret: 114.95mm
